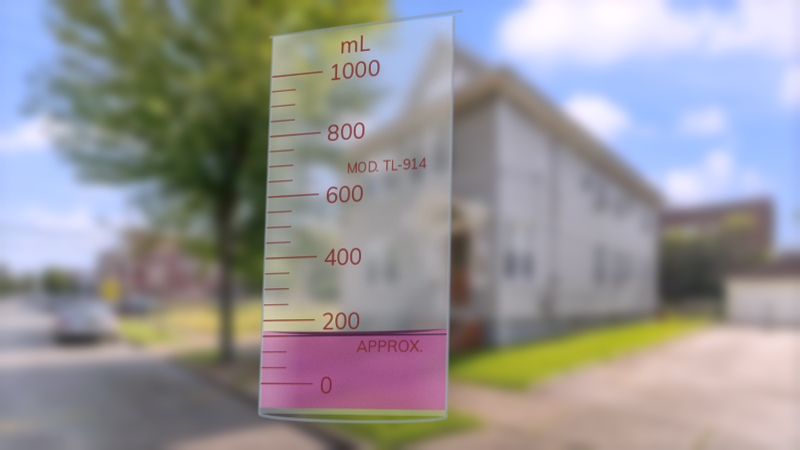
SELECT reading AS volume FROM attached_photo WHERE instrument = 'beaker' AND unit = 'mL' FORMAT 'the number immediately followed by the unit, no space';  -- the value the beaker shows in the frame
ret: 150mL
